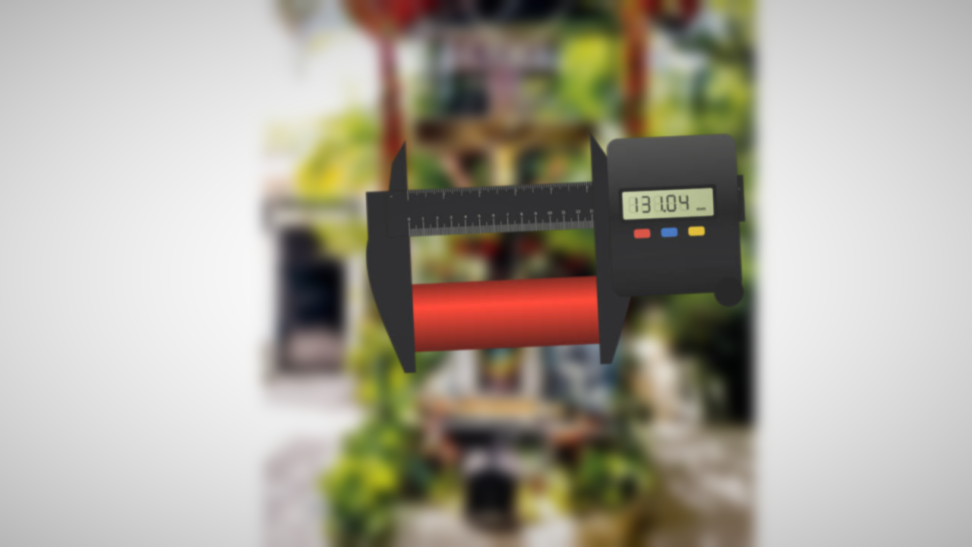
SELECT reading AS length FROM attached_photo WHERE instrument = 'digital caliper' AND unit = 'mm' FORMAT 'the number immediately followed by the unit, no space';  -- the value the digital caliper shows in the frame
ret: 131.04mm
